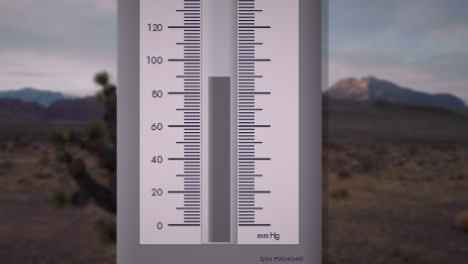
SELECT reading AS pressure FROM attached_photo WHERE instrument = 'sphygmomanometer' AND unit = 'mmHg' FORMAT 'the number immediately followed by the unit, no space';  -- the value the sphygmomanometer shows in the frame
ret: 90mmHg
